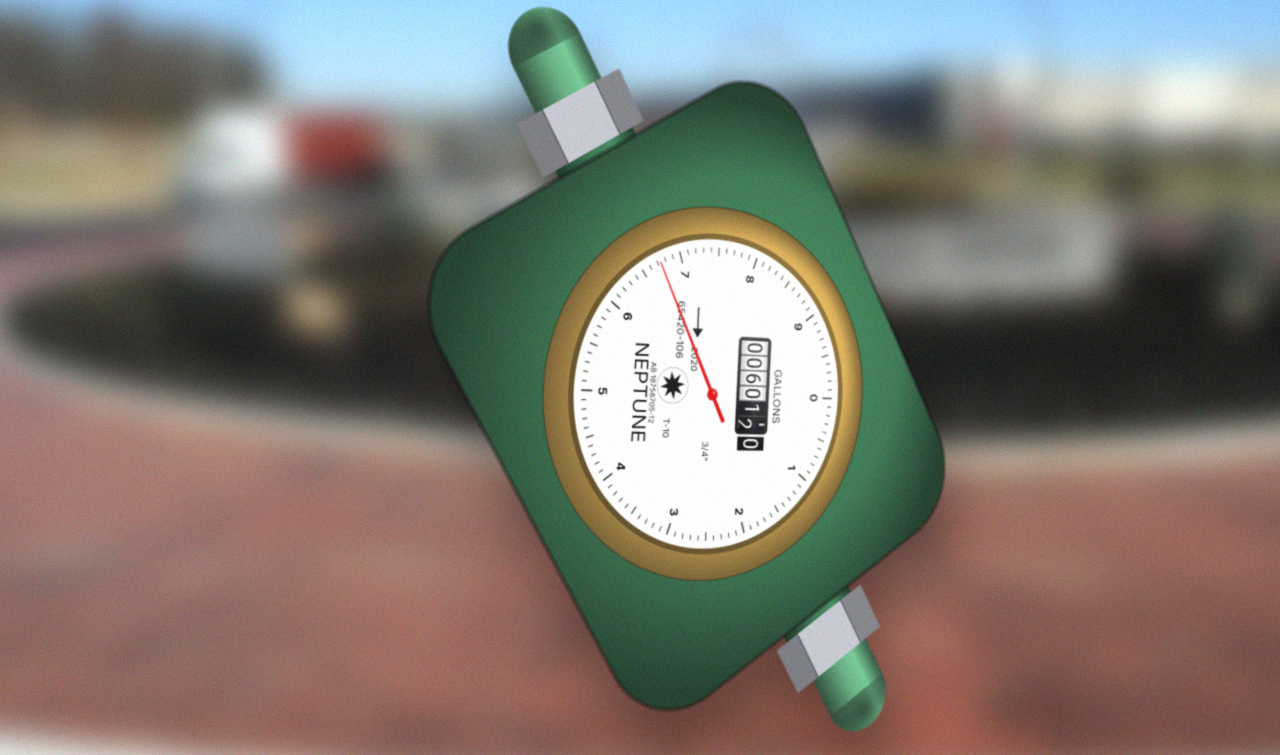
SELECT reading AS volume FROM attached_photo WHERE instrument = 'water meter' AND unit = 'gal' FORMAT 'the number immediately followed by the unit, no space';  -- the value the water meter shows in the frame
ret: 60116.7gal
